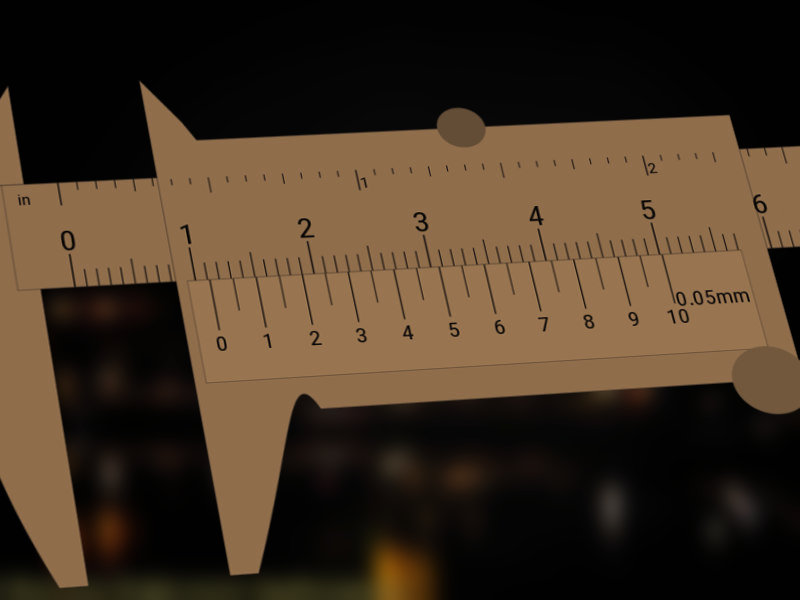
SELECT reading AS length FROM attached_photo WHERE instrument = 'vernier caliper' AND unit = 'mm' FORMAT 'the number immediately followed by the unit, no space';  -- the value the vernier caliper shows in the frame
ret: 11.2mm
